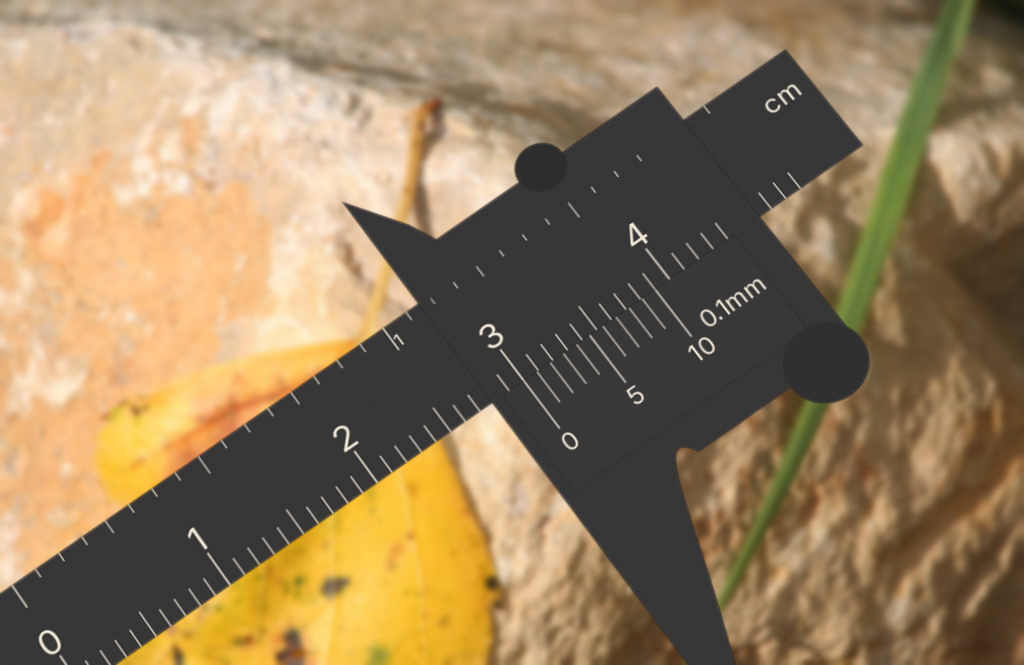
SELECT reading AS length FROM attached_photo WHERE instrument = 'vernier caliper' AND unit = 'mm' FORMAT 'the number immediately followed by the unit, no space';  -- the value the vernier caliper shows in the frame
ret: 30.0mm
